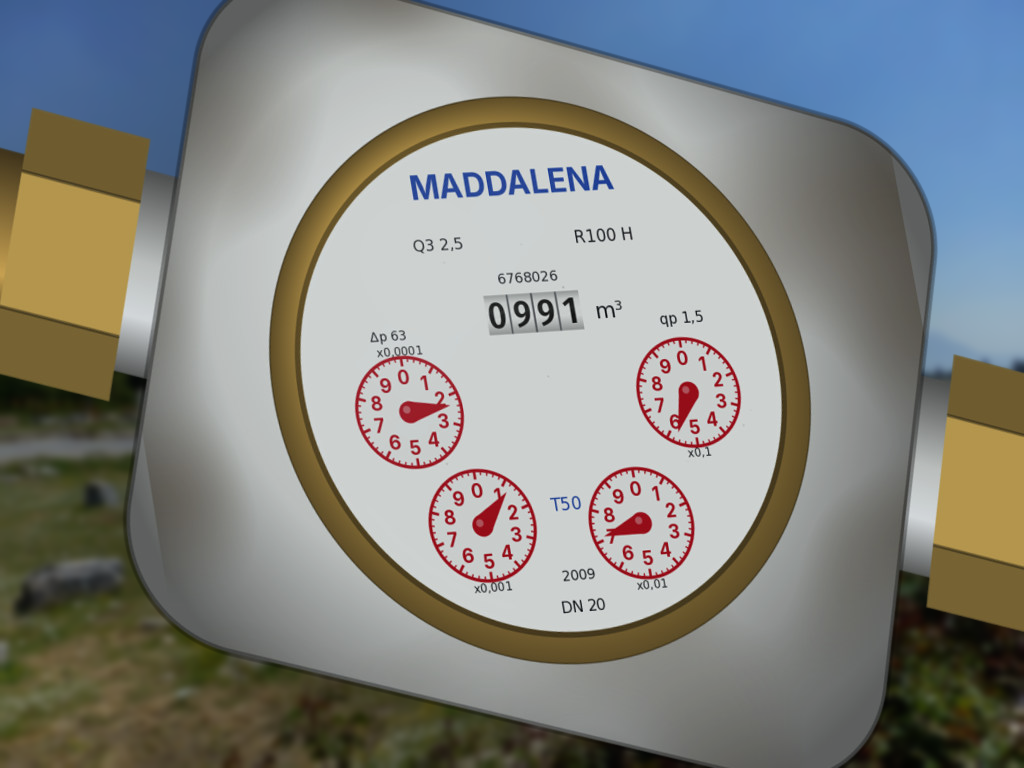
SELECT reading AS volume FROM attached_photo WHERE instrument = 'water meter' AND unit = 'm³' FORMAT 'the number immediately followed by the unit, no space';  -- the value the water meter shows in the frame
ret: 991.5712m³
